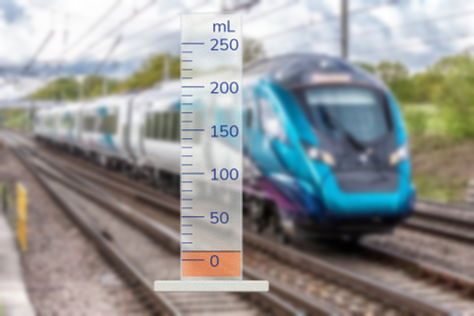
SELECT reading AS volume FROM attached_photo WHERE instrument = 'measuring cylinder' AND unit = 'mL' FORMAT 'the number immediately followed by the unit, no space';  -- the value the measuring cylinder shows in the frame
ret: 10mL
